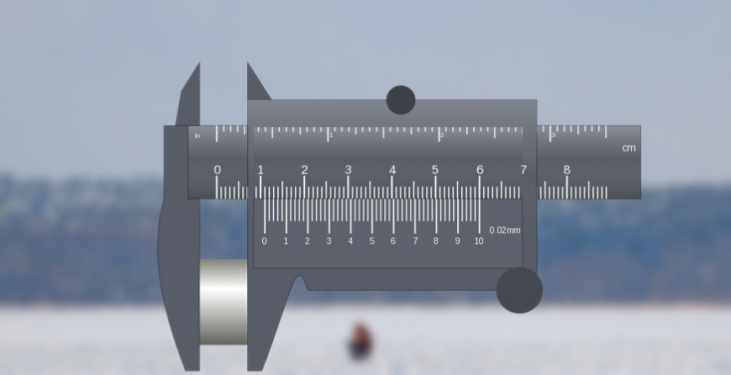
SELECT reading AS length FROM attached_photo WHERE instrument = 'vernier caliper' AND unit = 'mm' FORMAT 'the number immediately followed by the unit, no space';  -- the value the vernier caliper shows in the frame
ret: 11.0mm
